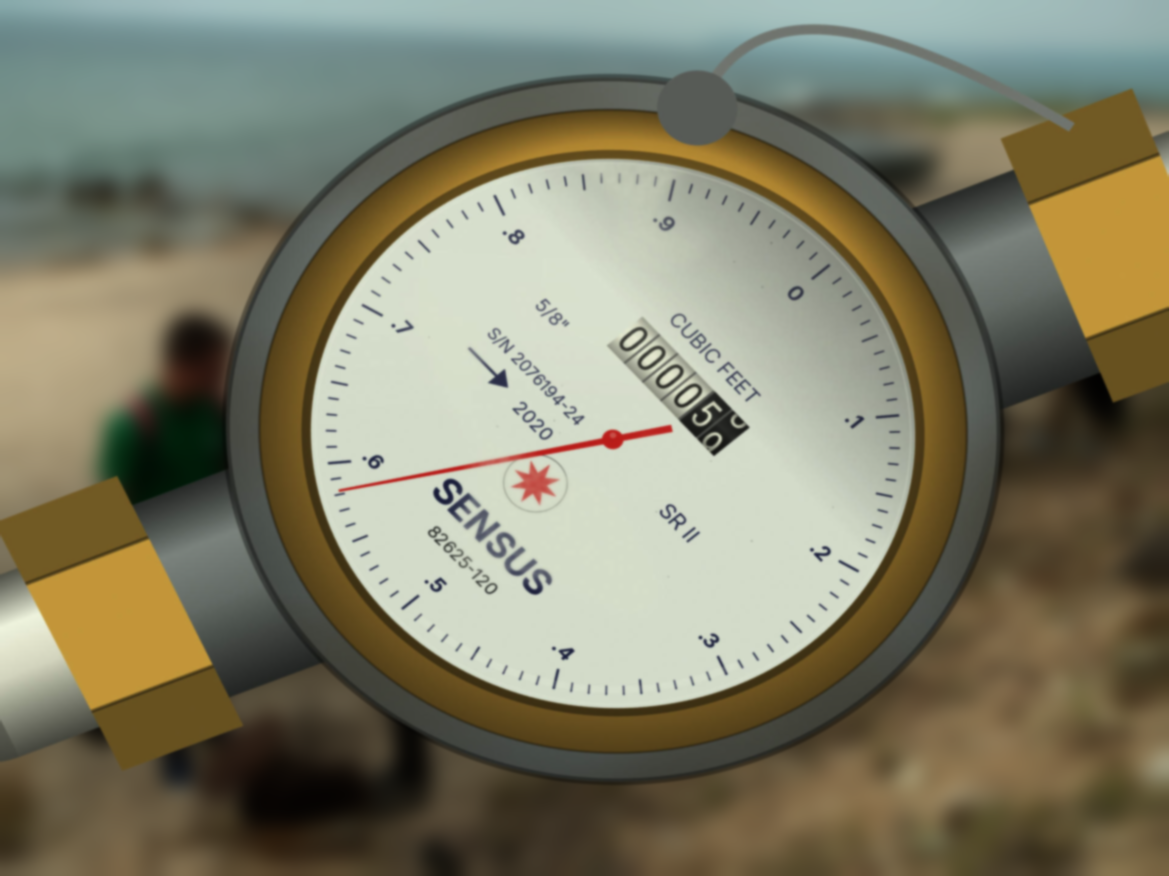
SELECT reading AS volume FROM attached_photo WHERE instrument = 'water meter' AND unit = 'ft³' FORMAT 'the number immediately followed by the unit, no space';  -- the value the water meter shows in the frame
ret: 58.58ft³
